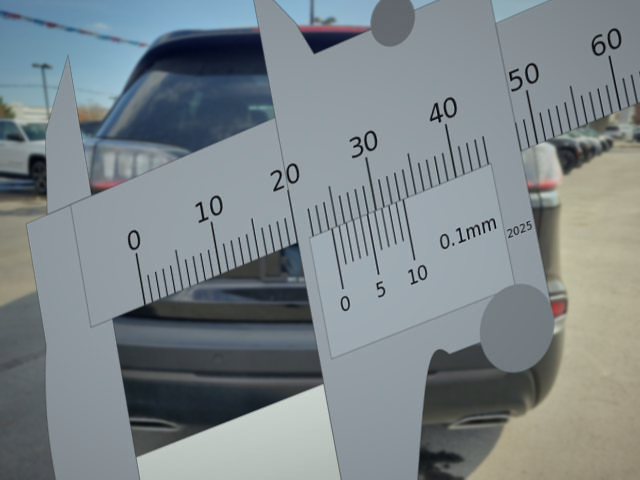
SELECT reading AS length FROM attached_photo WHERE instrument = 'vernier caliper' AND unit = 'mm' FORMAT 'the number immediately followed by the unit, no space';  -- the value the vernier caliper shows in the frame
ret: 24.4mm
